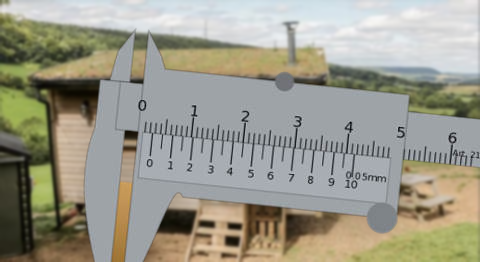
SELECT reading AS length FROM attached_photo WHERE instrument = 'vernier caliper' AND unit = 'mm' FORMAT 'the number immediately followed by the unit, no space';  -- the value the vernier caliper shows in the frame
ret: 2.5mm
